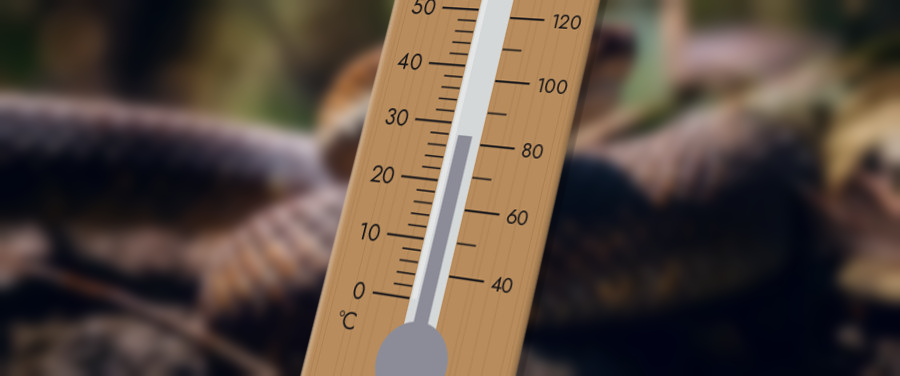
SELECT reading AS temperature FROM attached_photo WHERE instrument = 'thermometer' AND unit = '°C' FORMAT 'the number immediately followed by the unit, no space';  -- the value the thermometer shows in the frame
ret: 28°C
